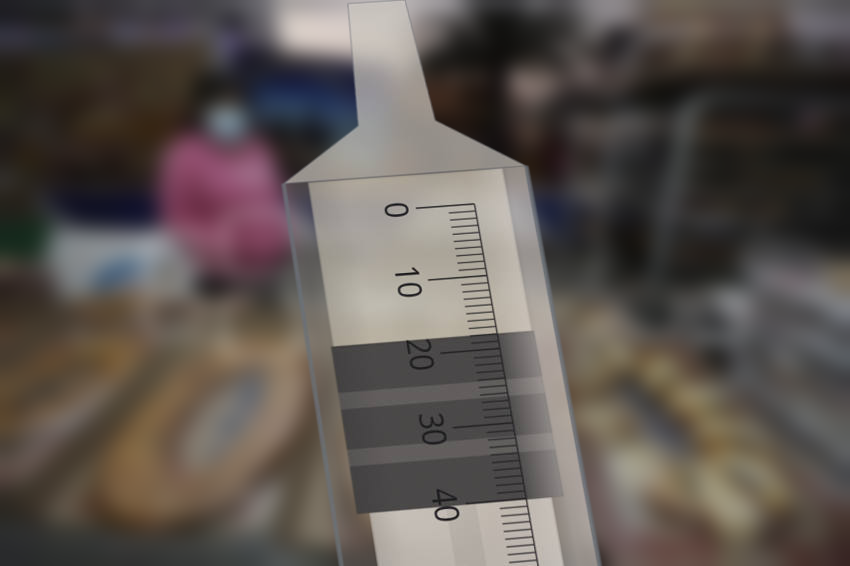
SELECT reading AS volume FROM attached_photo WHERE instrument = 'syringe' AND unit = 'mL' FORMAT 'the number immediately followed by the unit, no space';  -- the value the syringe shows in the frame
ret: 18mL
